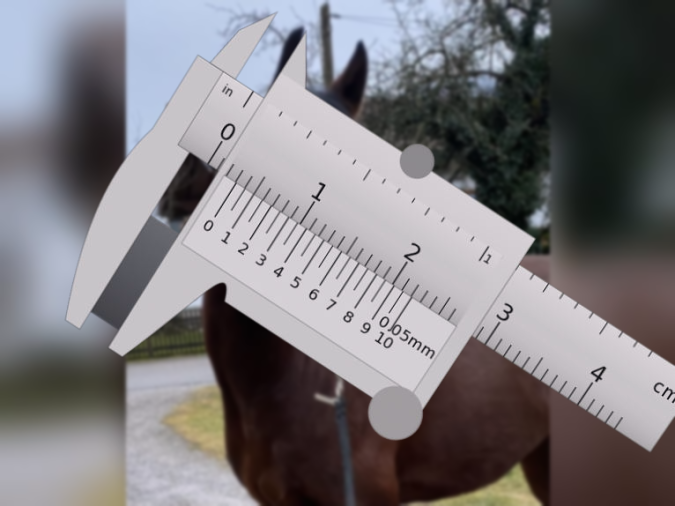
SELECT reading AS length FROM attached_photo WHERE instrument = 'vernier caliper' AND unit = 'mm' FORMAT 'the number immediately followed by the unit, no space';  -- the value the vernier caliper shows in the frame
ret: 3.1mm
